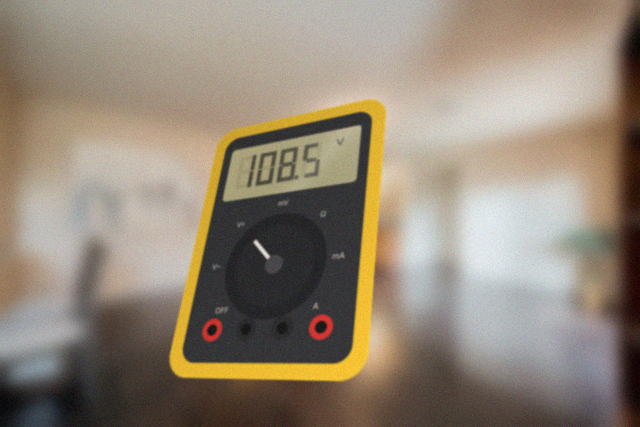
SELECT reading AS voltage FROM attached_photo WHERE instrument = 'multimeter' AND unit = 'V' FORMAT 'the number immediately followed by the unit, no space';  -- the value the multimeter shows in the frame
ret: 108.5V
